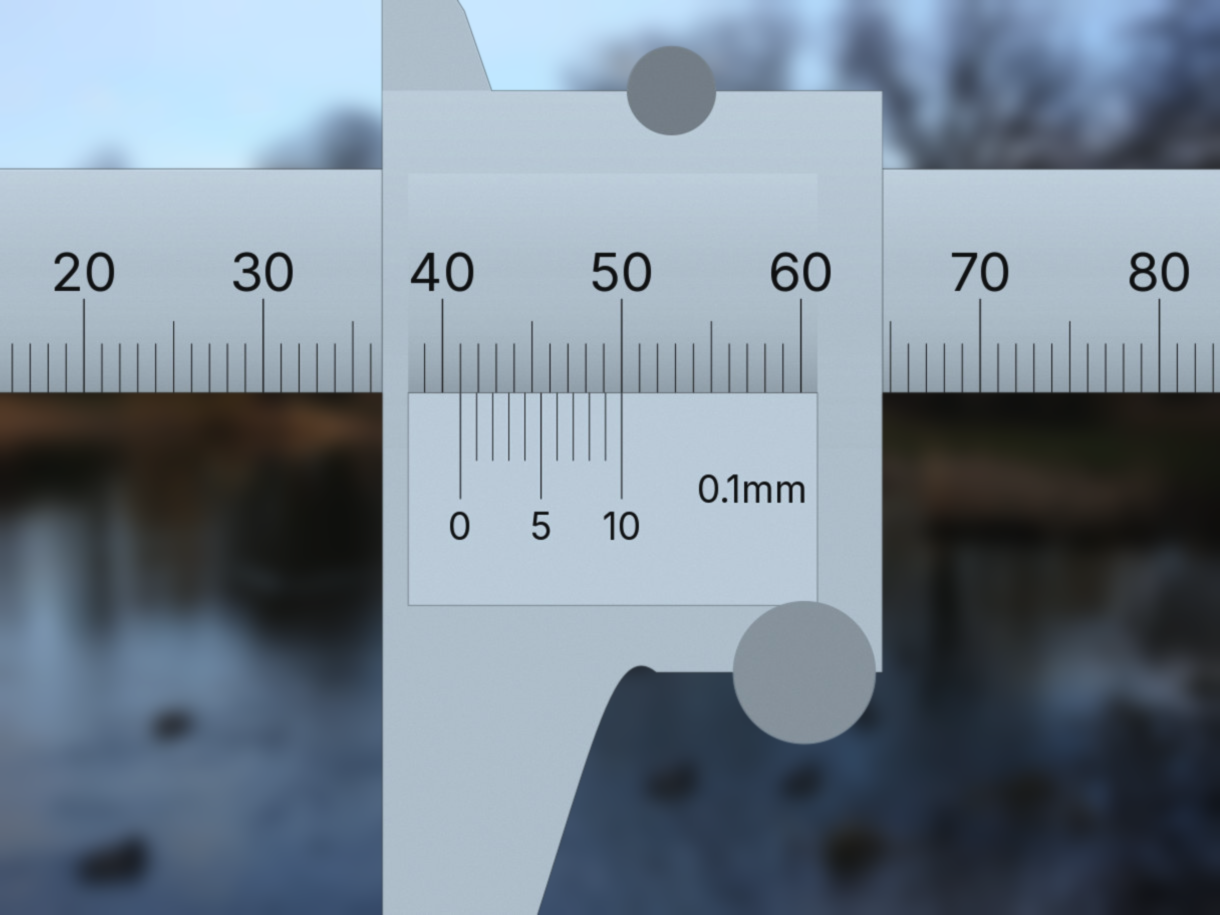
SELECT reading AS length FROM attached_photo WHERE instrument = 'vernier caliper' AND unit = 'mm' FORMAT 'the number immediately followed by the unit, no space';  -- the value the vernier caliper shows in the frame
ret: 41.0mm
